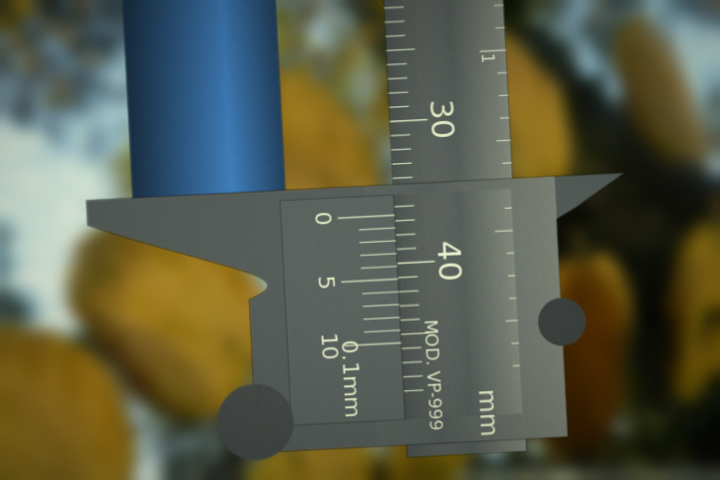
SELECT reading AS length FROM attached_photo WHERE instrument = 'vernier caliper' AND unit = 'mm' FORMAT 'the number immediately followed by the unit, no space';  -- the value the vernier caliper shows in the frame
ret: 36.6mm
